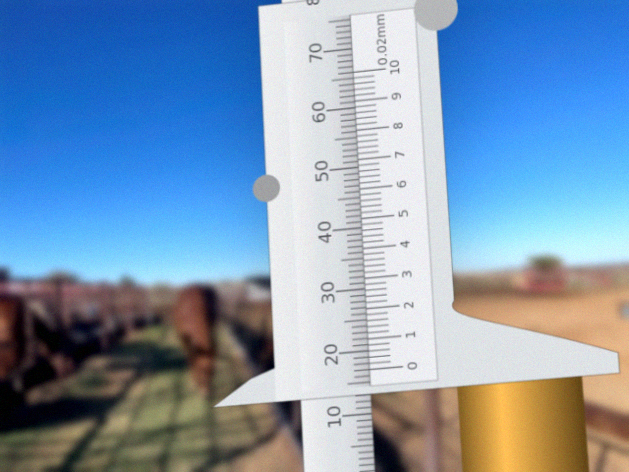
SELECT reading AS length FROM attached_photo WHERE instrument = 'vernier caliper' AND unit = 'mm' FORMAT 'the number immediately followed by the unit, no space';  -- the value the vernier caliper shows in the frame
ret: 17.0mm
